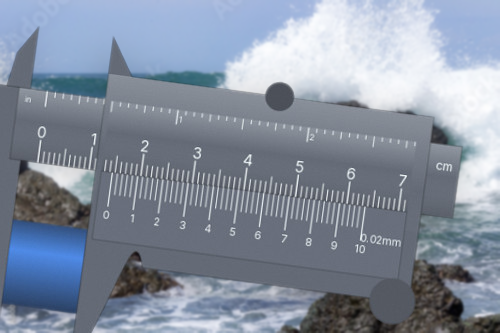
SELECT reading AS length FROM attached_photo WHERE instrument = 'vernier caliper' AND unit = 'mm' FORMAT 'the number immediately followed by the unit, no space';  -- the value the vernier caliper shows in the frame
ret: 14.5mm
